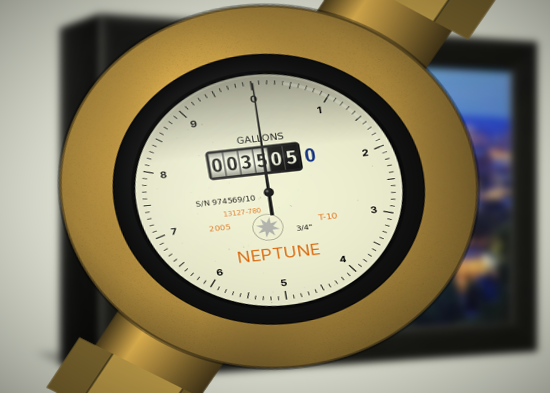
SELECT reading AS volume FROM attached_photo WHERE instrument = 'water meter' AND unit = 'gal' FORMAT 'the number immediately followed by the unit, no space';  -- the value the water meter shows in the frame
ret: 35050.0gal
